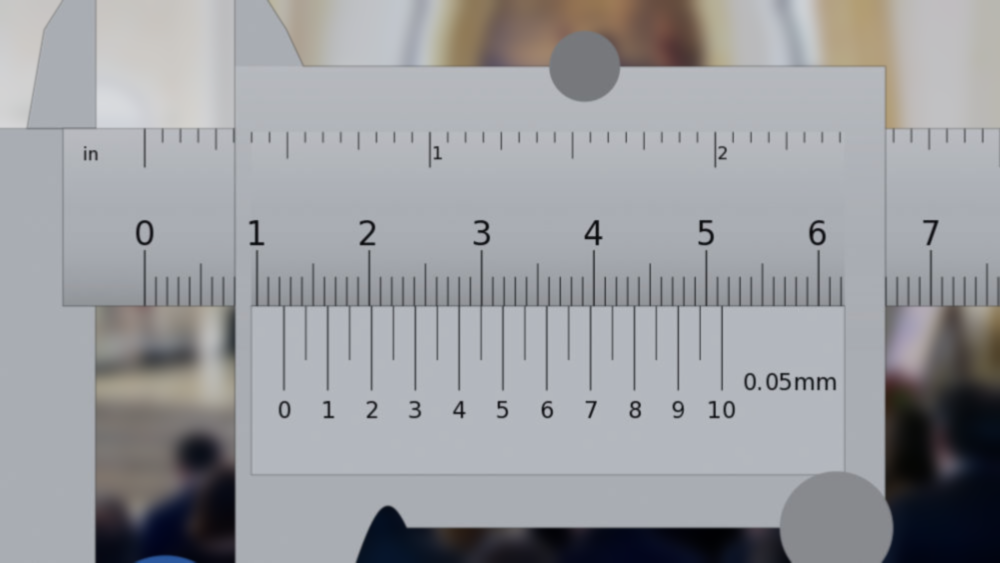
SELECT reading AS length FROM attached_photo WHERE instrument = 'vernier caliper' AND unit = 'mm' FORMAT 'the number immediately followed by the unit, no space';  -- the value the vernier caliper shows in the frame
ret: 12.4mm
